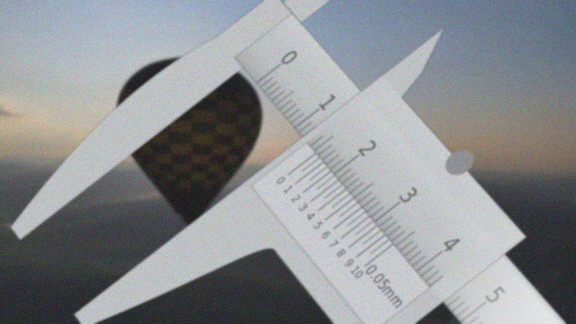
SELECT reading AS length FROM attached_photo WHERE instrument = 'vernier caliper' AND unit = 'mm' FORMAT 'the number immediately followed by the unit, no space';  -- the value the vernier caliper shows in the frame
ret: 15.5mm
